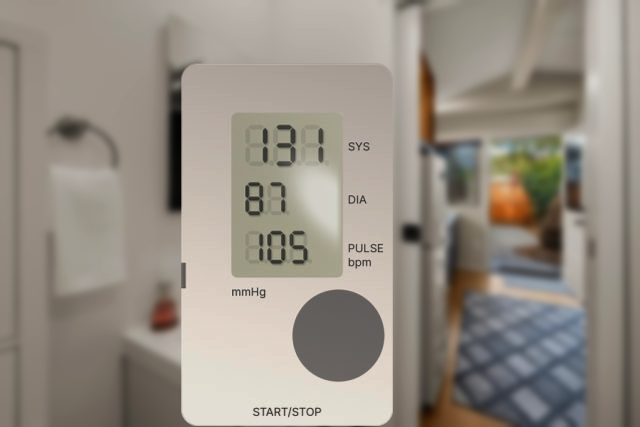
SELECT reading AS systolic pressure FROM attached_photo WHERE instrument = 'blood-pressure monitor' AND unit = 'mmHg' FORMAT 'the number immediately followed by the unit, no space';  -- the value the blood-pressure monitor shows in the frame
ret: 131mmHg
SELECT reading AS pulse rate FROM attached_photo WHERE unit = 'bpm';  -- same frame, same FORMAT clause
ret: 105bpm
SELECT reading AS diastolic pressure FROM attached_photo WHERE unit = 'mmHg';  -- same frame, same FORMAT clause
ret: 87mmHg
